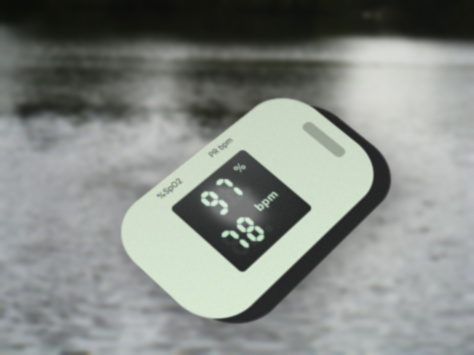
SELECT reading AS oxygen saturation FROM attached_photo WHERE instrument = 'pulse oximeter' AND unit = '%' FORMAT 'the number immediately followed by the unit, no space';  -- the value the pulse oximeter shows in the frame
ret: 97%
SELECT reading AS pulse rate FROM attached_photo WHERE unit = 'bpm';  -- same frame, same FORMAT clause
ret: 78bpm
